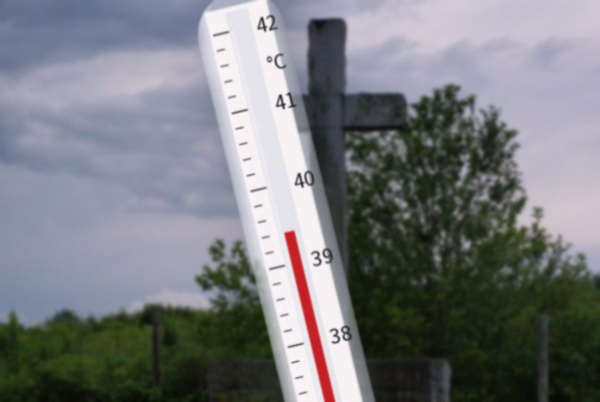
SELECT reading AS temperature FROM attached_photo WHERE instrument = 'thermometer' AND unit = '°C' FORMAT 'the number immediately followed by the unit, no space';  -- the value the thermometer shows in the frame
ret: 39.4°C
